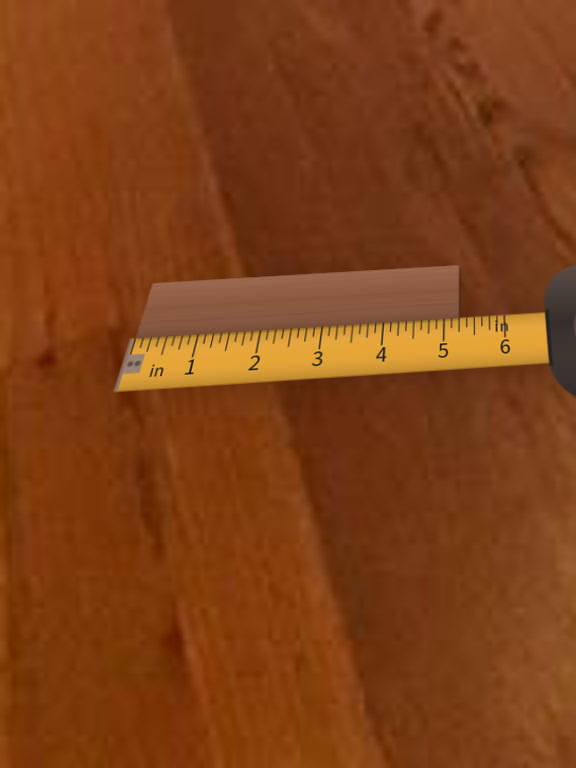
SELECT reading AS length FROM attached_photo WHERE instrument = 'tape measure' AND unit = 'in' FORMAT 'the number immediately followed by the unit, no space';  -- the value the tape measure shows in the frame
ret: 5.25in
